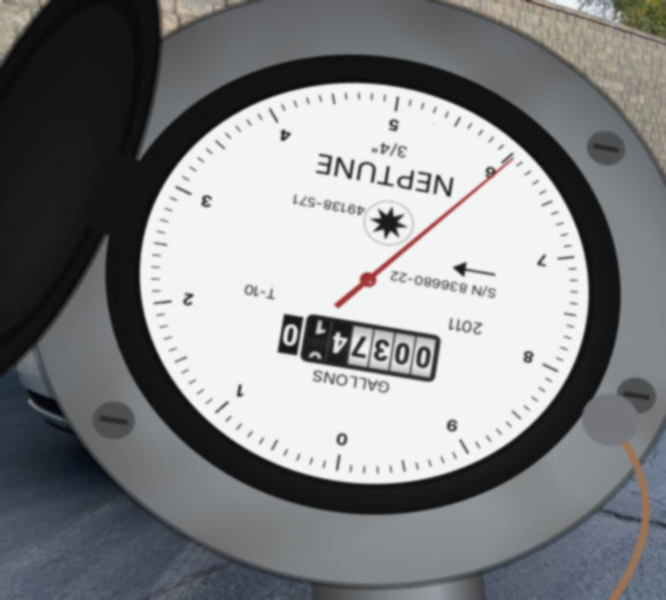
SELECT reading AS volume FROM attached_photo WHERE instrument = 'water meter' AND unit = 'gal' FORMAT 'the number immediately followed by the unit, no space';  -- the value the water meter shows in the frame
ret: 37406.0gal
